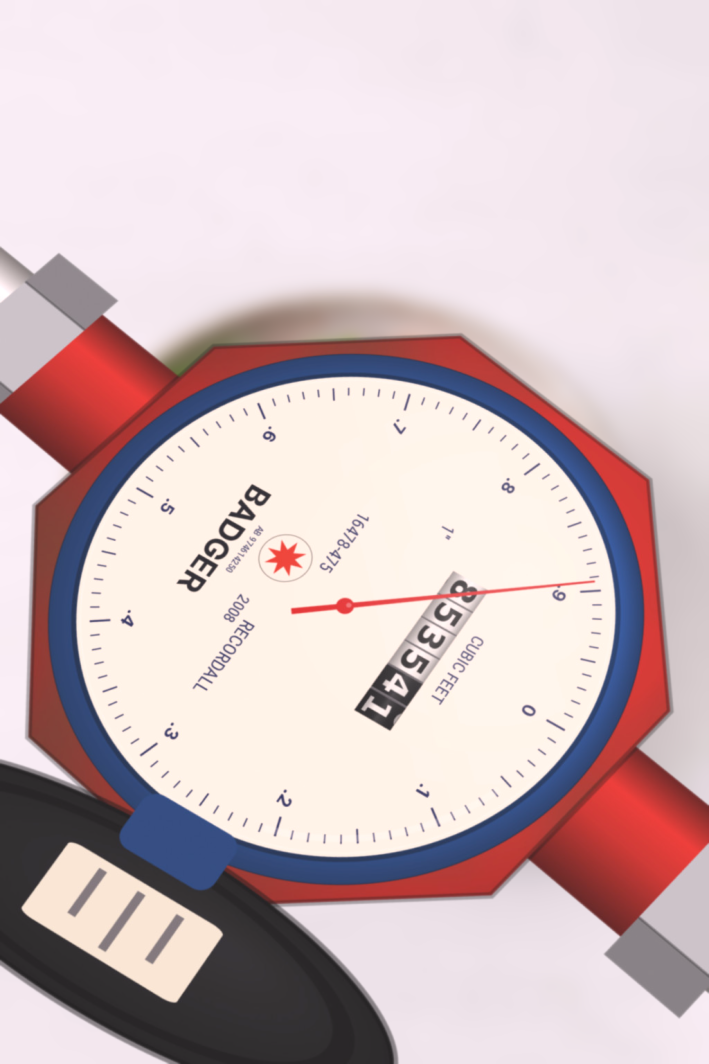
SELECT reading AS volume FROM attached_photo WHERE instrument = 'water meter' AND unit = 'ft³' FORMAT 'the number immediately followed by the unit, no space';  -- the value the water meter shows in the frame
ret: 853540.89ft³
